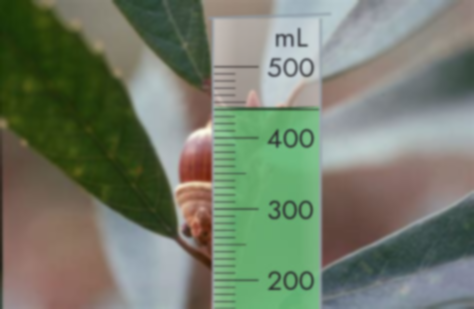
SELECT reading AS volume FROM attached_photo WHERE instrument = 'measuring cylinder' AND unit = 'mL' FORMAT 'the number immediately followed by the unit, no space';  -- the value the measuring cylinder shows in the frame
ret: 440mL
